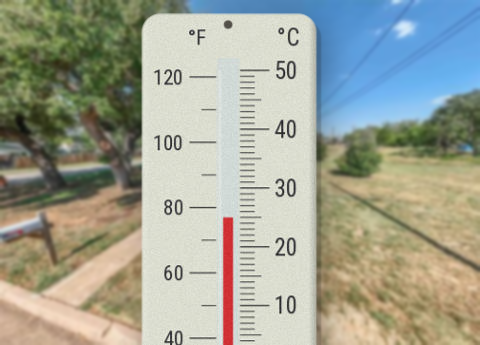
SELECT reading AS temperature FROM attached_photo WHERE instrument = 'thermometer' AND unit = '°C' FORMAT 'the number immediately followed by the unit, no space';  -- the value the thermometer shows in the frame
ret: 25°C
